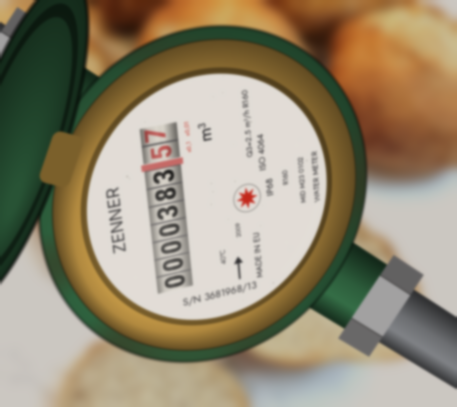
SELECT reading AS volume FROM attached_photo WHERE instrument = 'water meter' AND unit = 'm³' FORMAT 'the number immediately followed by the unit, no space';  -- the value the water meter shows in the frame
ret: 383.57m³
